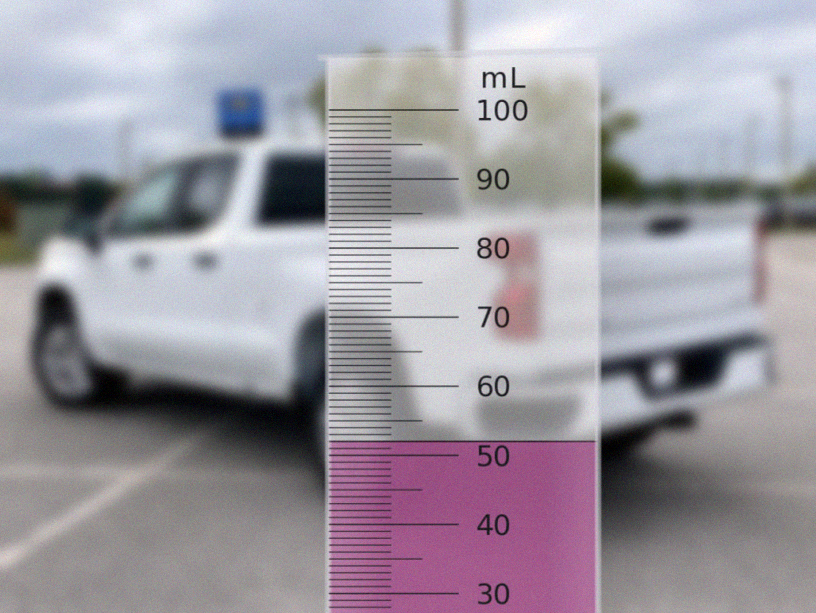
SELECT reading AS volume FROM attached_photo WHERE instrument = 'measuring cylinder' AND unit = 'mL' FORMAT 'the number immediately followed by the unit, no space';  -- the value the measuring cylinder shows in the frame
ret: 52mL
